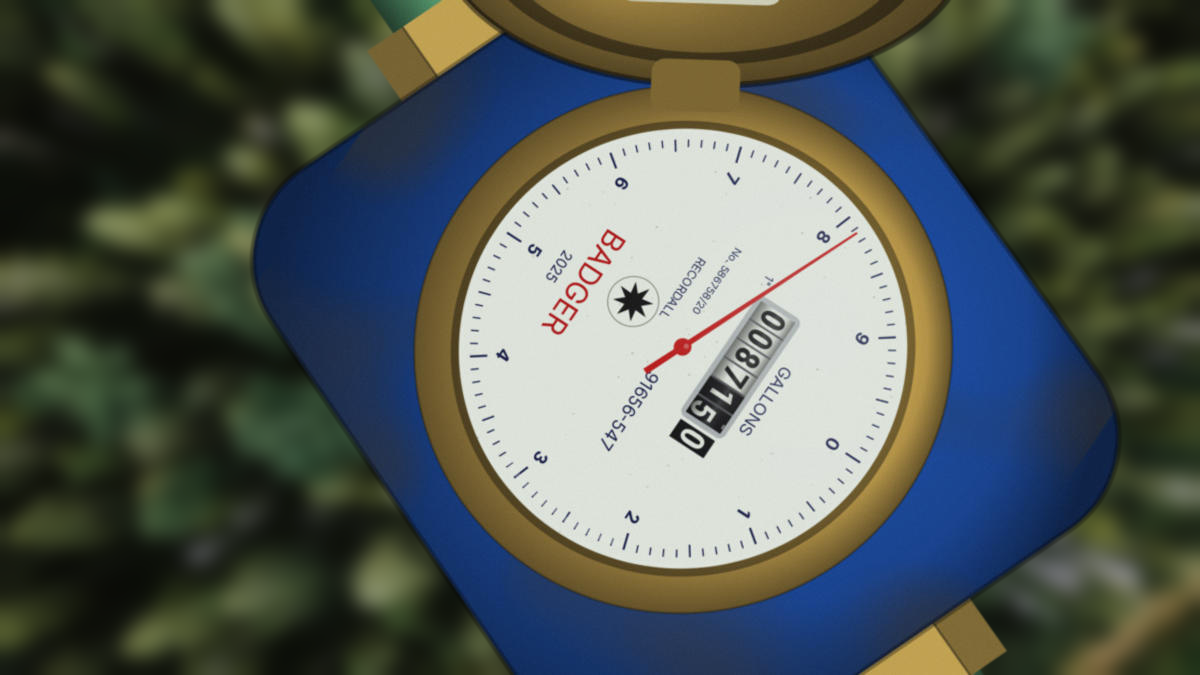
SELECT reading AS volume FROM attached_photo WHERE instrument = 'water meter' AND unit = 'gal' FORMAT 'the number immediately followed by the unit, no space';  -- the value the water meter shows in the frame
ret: 87148.1gal
